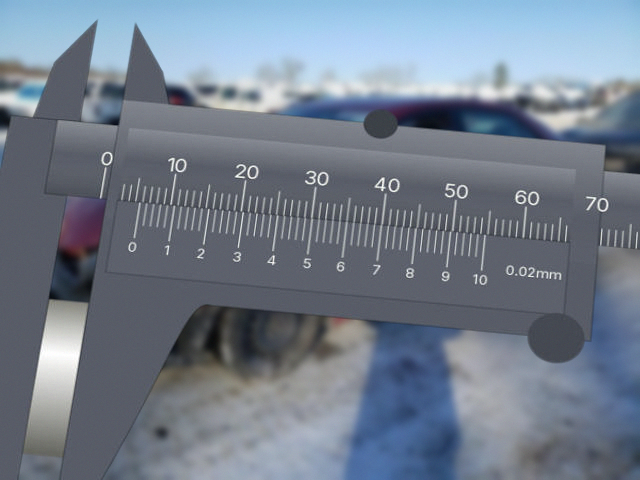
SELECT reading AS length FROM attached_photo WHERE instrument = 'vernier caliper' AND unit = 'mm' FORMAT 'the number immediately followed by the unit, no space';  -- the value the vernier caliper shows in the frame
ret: 5.6mm
